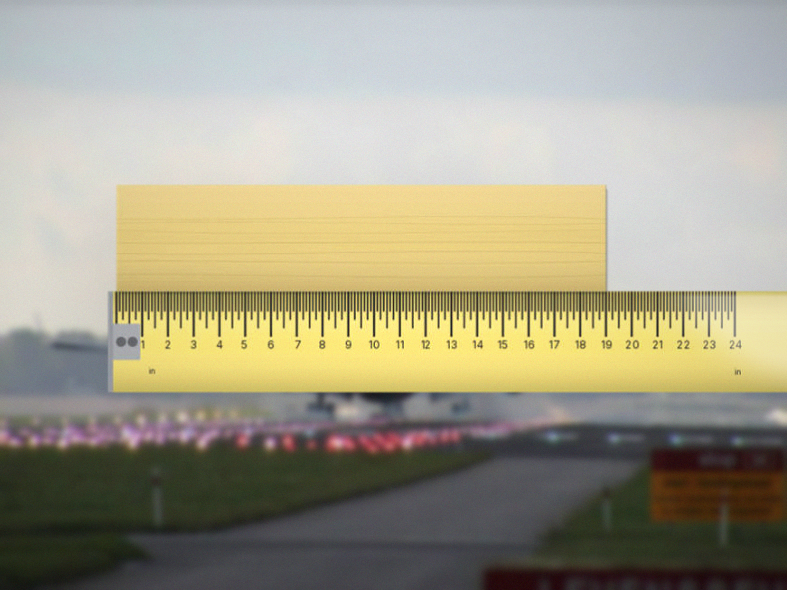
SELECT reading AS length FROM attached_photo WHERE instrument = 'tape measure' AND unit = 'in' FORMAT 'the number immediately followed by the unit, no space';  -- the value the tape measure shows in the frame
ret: 19in
